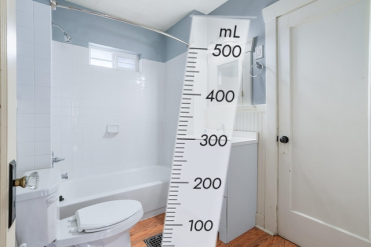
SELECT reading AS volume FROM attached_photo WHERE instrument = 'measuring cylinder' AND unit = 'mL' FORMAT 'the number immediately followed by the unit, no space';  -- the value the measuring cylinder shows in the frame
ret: 300mL
